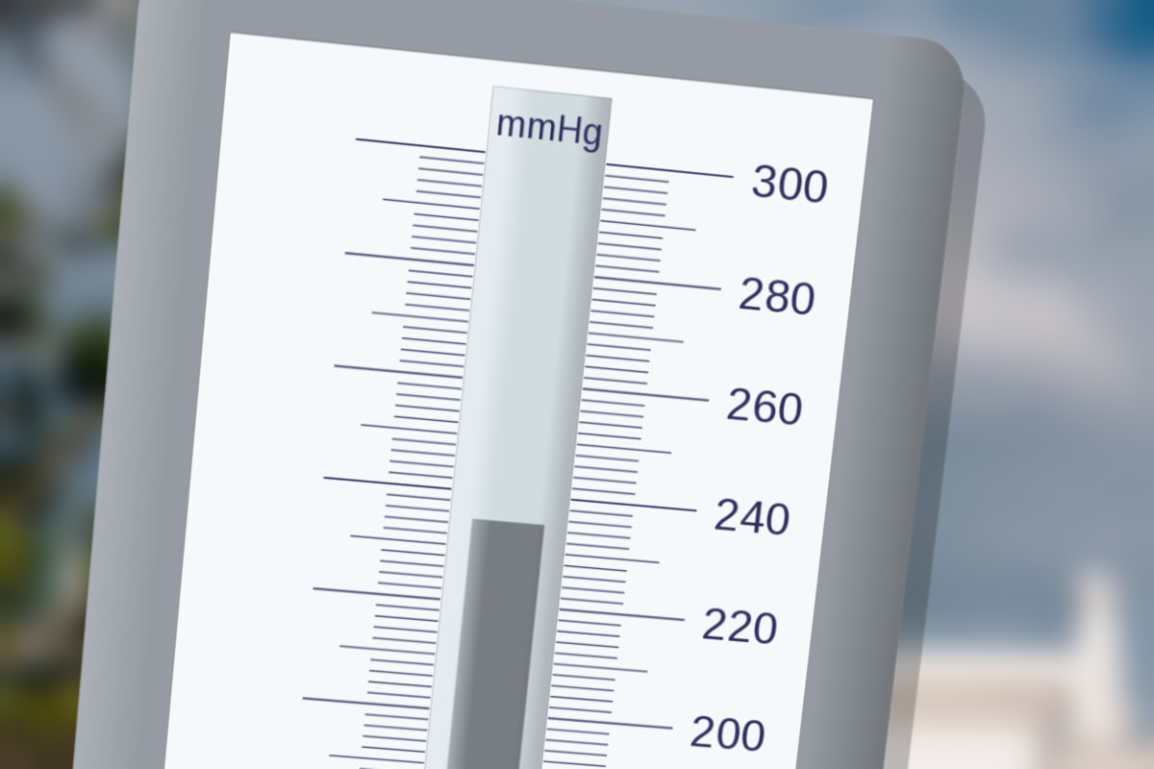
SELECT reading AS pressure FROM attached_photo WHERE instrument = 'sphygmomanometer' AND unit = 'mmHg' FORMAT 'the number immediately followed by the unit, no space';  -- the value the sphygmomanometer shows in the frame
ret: 235mmHg
